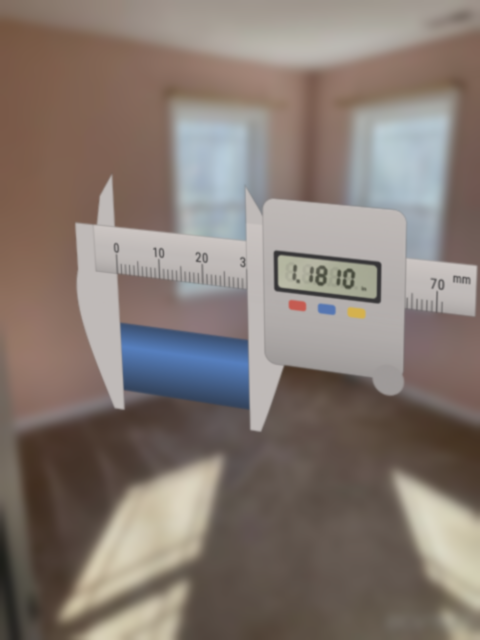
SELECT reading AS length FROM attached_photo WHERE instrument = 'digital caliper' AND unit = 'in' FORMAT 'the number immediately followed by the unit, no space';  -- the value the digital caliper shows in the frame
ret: 1.1810in
